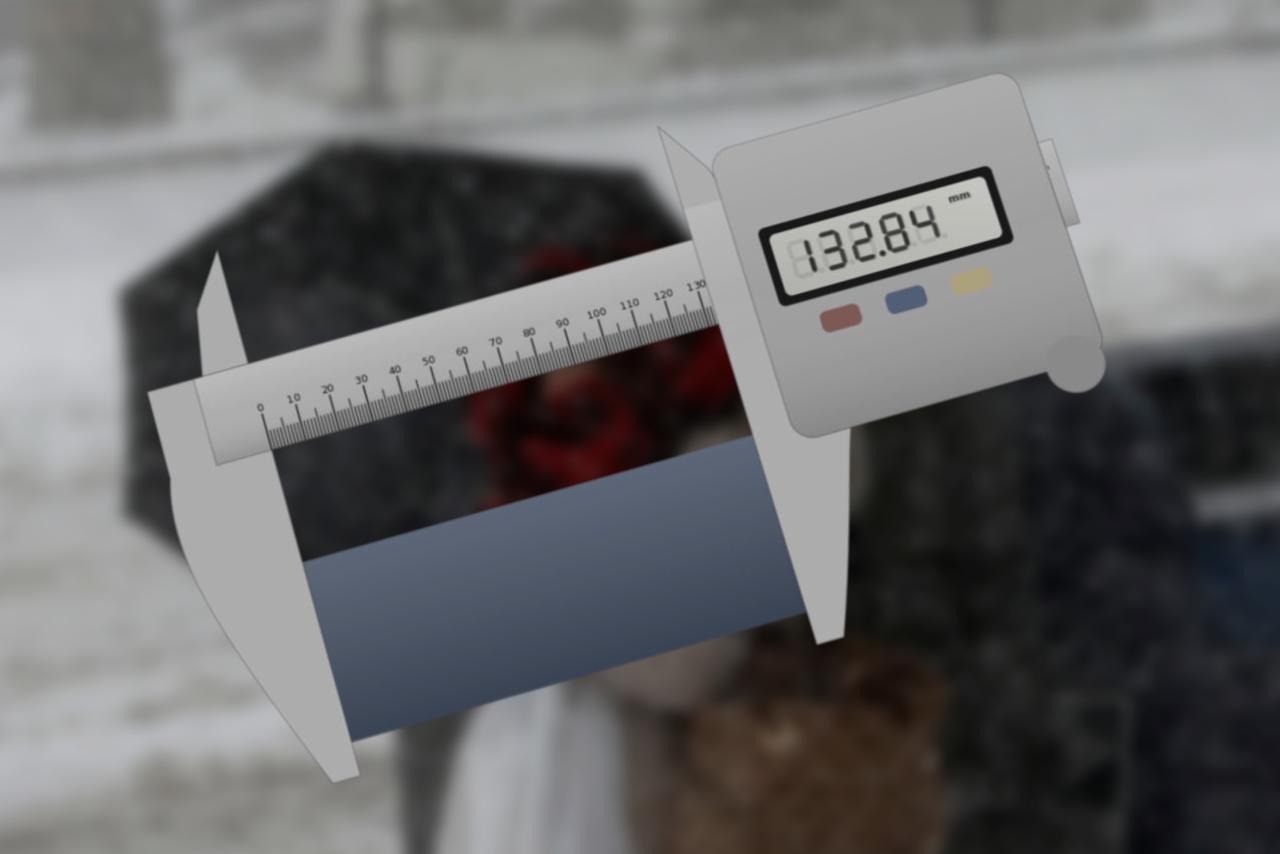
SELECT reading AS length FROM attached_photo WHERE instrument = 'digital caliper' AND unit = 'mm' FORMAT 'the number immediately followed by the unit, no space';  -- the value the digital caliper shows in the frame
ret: 132.84mm
